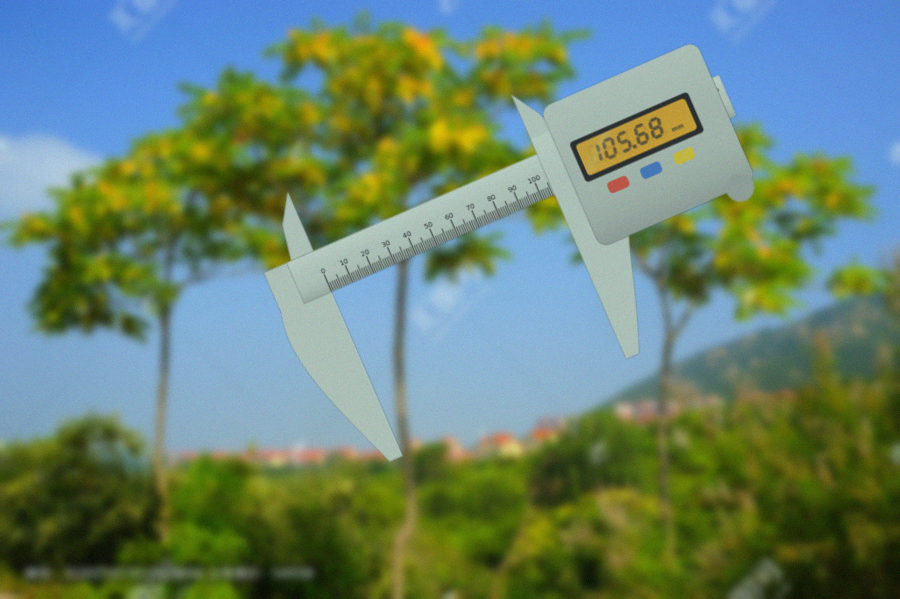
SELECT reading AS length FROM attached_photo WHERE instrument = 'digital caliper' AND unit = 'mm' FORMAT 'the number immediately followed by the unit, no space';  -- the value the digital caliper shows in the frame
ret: 105.68mm
